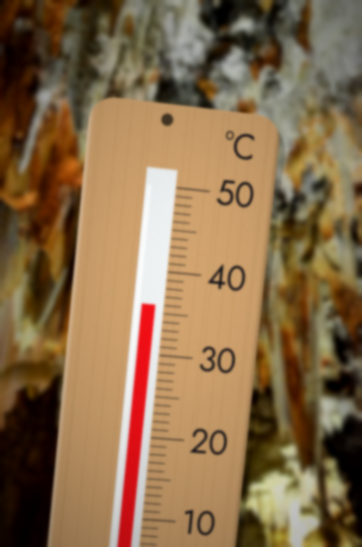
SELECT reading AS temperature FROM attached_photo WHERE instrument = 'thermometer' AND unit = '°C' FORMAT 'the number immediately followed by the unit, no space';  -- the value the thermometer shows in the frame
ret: 36°C
